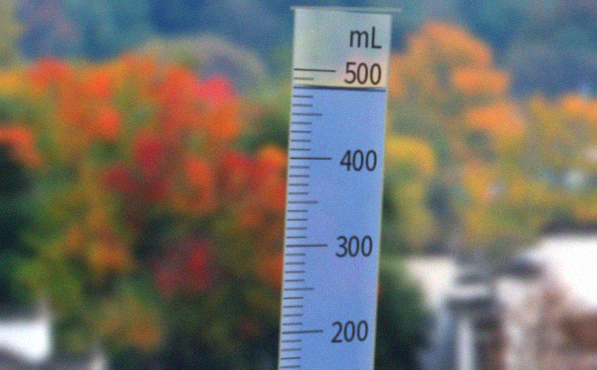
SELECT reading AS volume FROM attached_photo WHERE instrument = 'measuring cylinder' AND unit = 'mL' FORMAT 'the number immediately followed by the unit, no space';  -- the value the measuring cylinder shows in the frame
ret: 480mL
